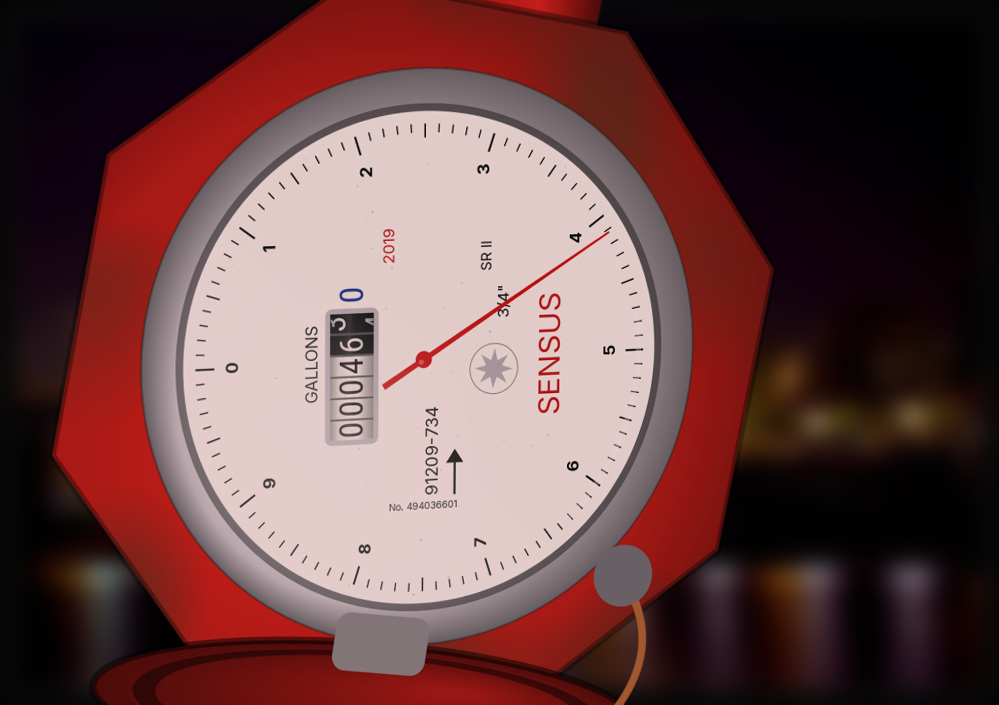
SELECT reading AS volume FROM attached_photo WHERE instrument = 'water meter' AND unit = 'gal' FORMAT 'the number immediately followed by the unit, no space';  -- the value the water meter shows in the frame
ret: 4634.1gal
